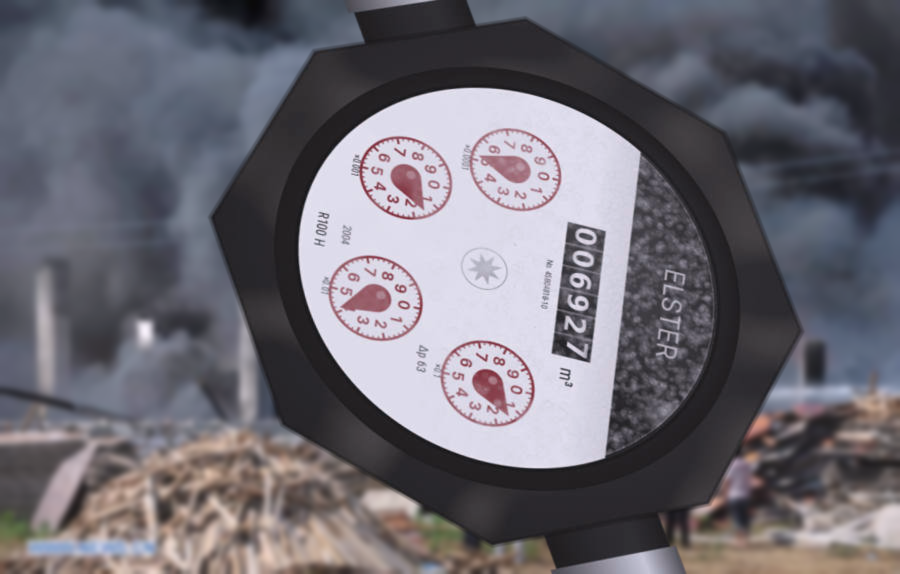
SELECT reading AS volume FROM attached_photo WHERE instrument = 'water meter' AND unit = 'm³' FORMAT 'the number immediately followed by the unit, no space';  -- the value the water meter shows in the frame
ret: 6927.1415m³
